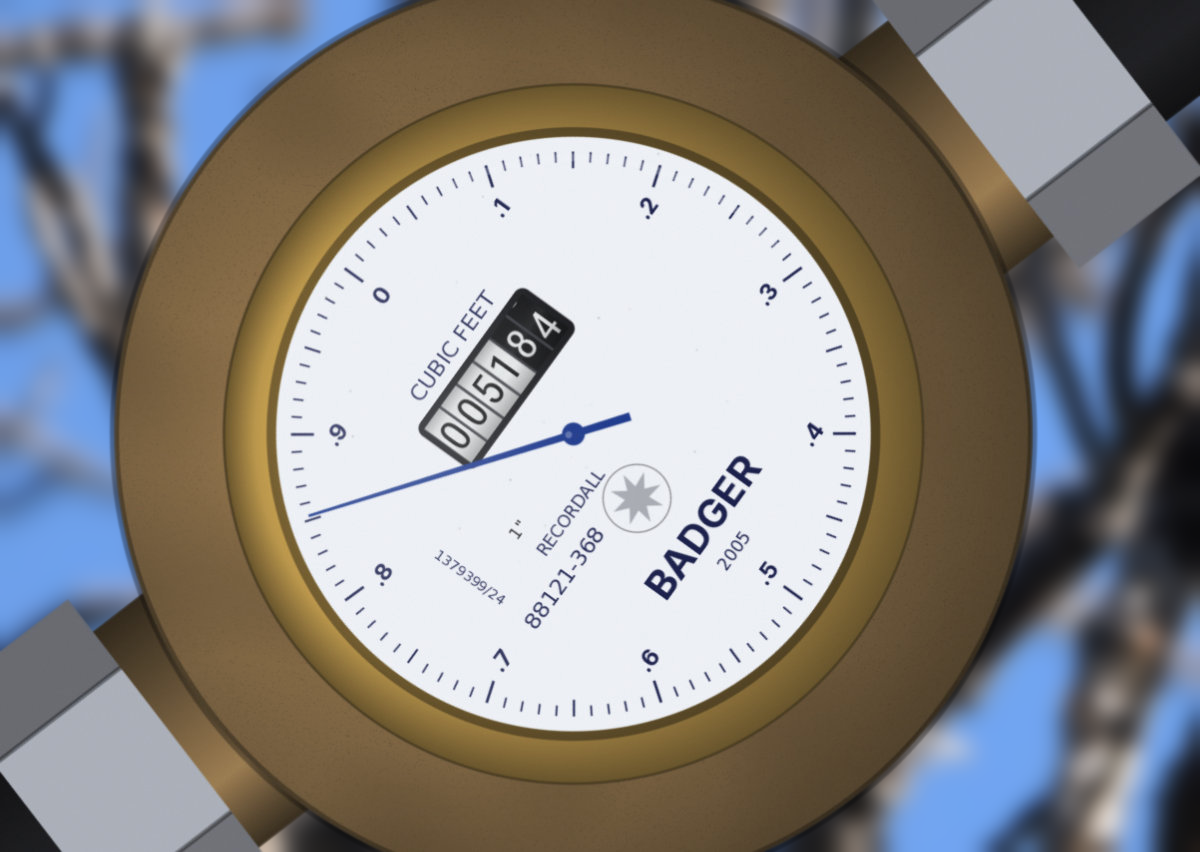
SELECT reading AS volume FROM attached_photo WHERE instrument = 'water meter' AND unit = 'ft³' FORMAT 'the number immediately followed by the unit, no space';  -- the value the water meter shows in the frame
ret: 5183.85ft³
